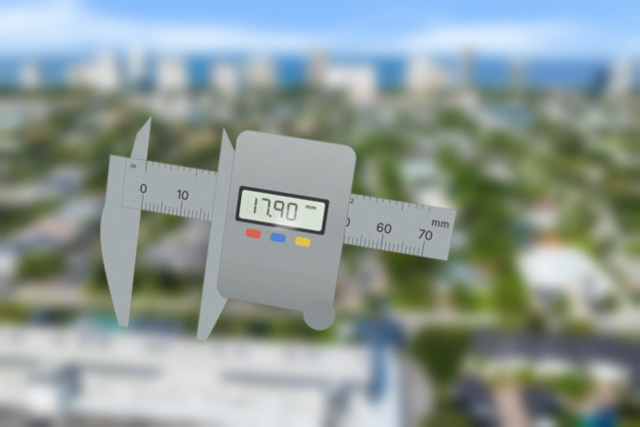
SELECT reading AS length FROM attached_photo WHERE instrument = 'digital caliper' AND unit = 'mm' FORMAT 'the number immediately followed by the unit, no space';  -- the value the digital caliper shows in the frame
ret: 17.90mm
